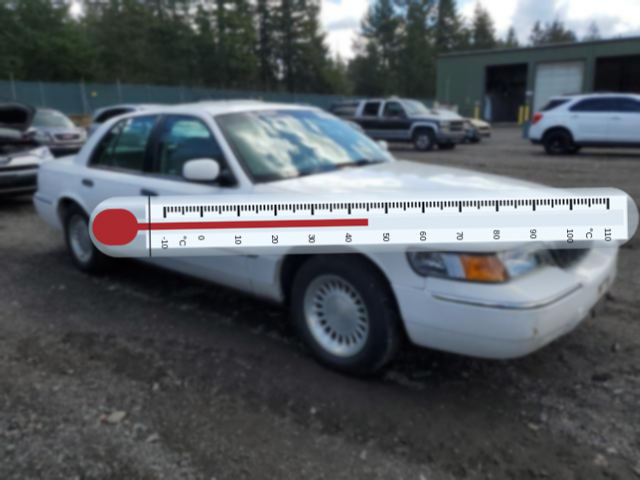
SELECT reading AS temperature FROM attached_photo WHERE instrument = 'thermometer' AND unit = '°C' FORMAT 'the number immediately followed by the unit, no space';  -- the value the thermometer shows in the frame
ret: 45°C
